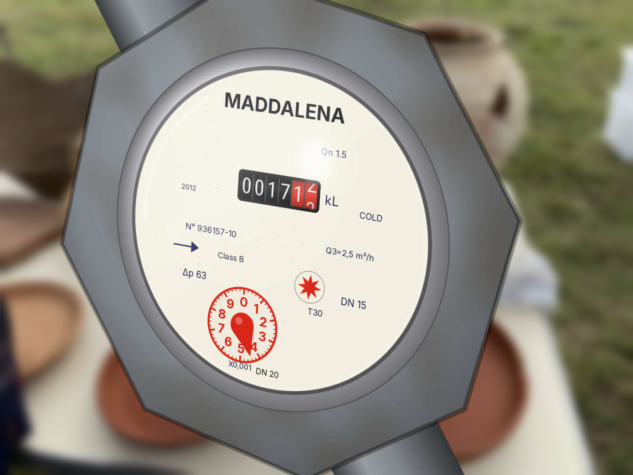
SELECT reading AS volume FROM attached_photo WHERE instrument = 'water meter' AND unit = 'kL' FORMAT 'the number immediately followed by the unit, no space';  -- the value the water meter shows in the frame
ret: 17.124kL
